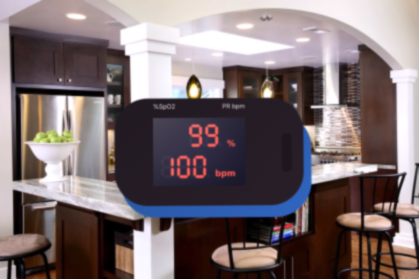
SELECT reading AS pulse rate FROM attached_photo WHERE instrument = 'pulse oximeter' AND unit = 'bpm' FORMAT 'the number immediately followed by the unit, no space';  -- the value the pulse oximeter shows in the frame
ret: 100bpm
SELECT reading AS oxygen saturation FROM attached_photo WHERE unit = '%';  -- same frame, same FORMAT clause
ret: 99%
